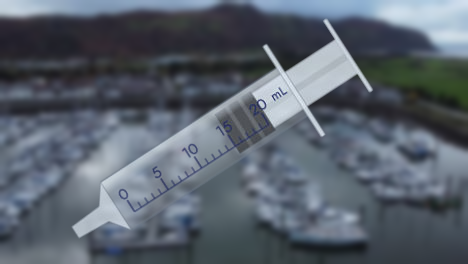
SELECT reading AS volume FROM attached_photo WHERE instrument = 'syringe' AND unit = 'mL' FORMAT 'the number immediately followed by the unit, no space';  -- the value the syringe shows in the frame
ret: 15mL
